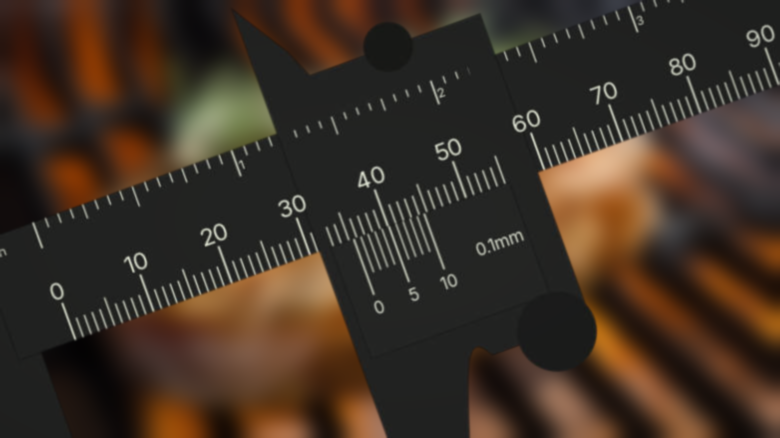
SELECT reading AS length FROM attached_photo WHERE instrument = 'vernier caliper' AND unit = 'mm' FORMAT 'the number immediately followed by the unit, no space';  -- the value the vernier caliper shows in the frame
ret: 35.6mm
